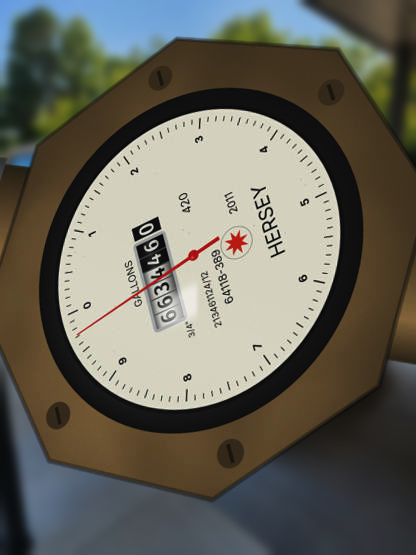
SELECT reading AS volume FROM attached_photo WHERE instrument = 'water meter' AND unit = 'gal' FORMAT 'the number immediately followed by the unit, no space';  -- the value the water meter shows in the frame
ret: 6634459.7gal
